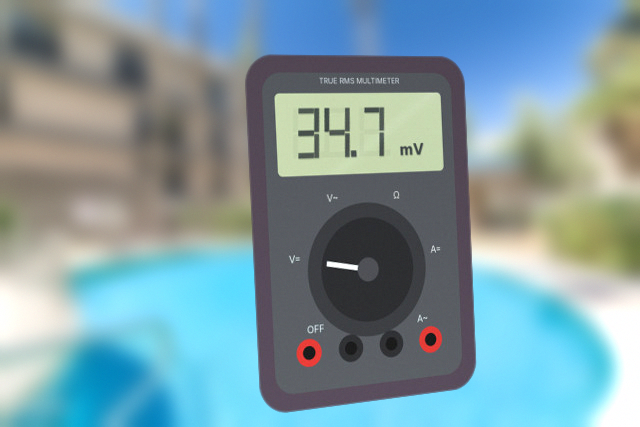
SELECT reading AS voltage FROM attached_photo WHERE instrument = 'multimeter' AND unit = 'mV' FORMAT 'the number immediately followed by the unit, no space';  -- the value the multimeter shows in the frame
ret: 34.7mV
